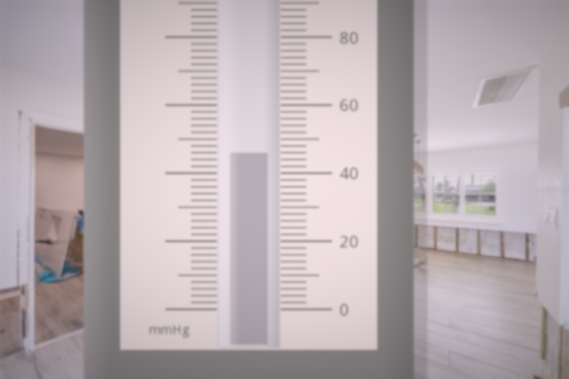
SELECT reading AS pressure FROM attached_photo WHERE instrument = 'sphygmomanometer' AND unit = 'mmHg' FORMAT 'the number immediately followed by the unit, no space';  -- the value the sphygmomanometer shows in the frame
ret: 46mmHg
